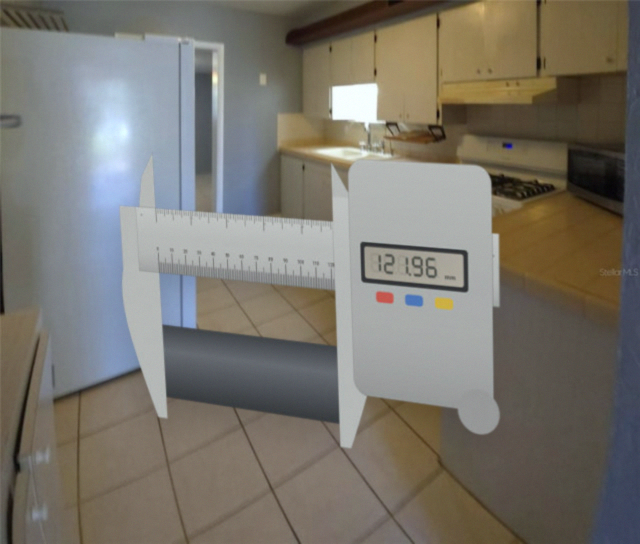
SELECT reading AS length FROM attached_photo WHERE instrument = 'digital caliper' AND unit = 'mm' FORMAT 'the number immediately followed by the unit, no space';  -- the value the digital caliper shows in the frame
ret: 121.96mm
